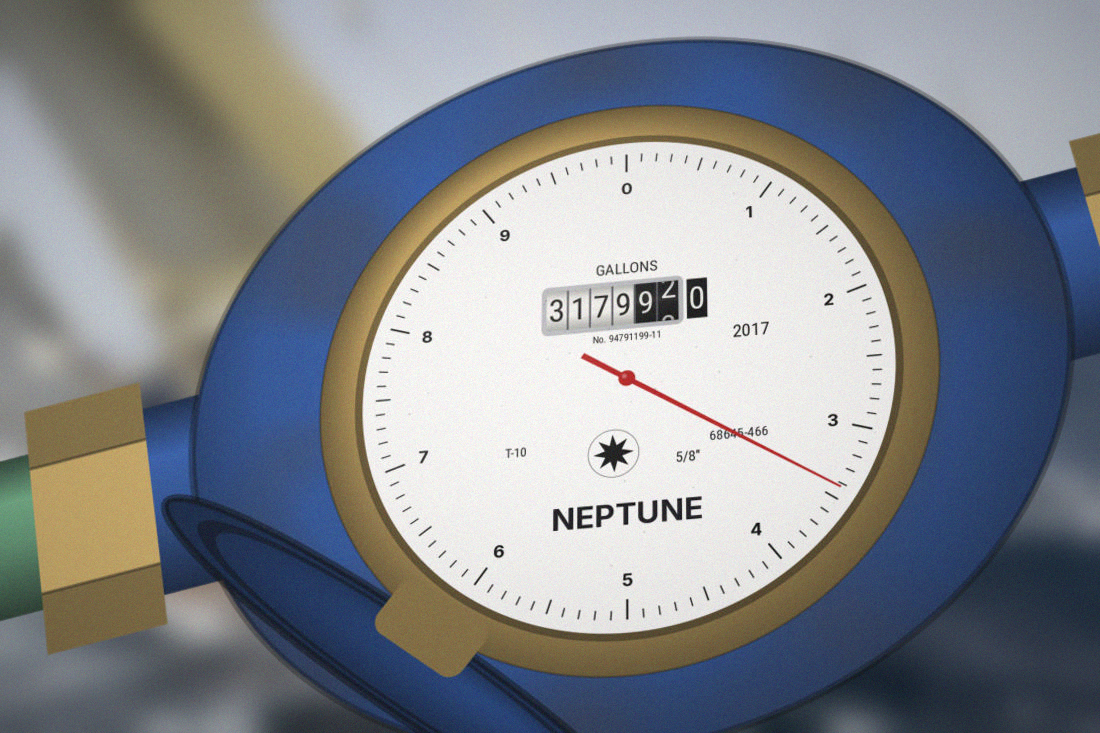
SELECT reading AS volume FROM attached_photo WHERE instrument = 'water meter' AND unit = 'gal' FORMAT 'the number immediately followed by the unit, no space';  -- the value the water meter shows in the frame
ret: 3179923.4gal
